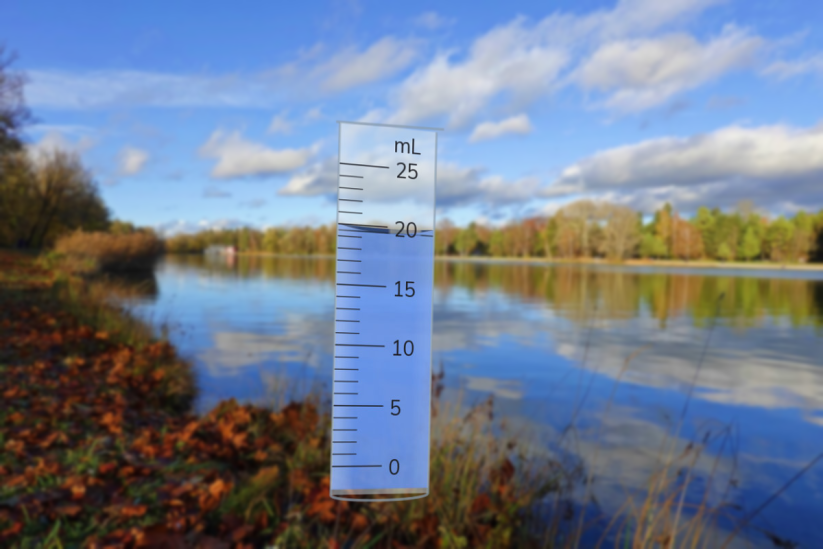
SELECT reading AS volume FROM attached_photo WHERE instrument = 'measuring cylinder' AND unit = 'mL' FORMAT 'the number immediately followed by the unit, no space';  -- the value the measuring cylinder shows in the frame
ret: 19.5mL
